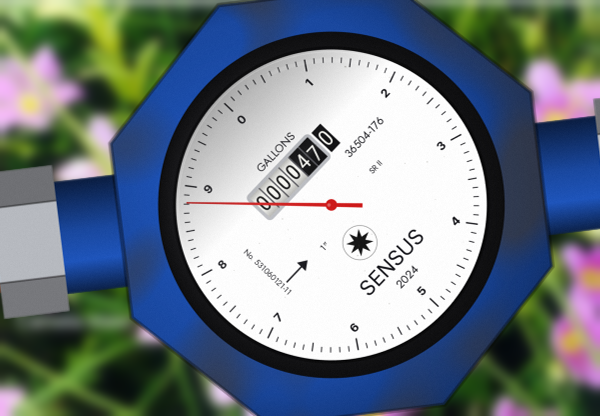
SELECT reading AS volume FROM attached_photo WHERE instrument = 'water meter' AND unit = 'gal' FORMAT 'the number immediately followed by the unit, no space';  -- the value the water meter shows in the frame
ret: 468.8gal
